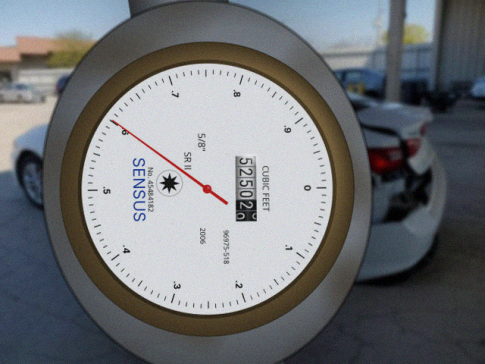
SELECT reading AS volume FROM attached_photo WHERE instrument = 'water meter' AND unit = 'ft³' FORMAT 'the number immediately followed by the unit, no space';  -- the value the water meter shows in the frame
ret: 525028.60ft³
